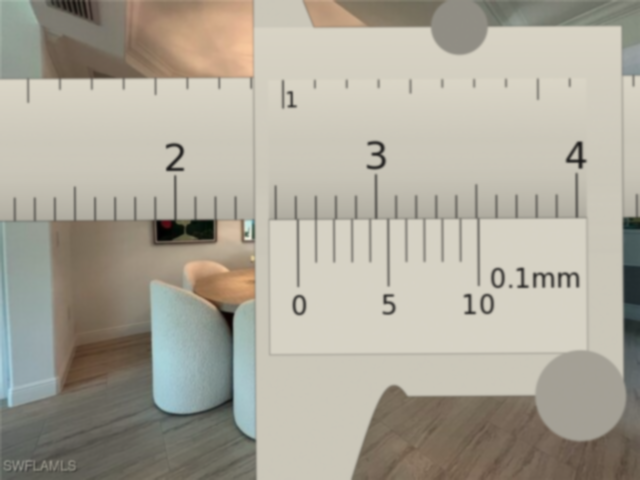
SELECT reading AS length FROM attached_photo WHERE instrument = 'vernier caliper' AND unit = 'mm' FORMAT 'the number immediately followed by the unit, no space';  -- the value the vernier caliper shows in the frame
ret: 26.1mm
